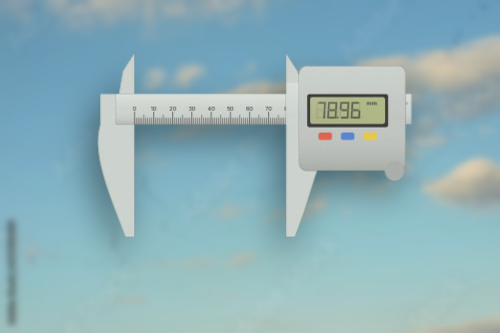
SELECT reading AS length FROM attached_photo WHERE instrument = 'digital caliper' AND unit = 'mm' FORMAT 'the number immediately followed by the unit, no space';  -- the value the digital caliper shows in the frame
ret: 78.96mm
